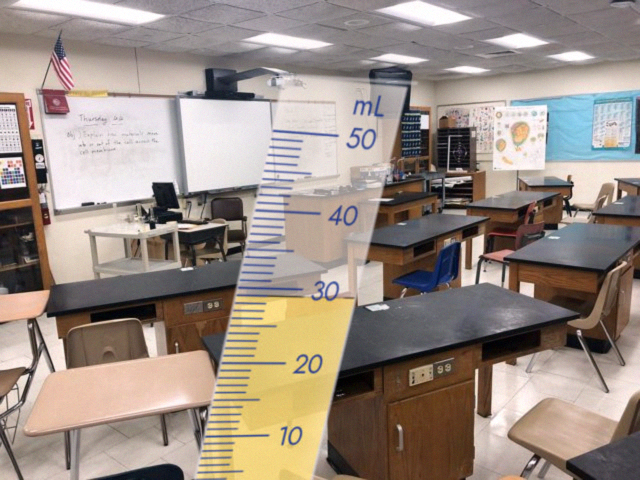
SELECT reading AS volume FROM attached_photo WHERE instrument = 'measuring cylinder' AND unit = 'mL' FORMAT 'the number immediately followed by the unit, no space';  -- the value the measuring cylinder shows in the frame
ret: 29mL
